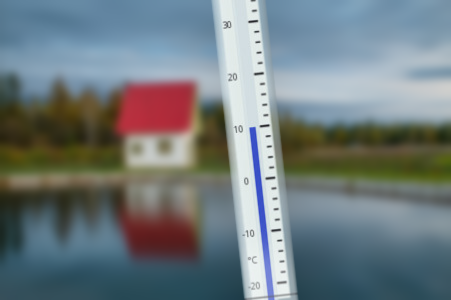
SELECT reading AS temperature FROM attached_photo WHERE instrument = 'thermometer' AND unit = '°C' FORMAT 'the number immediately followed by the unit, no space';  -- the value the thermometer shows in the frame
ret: 10°C
